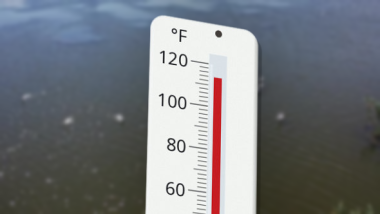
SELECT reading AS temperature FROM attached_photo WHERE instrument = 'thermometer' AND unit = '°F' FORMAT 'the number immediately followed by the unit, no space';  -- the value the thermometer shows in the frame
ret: 114°F
